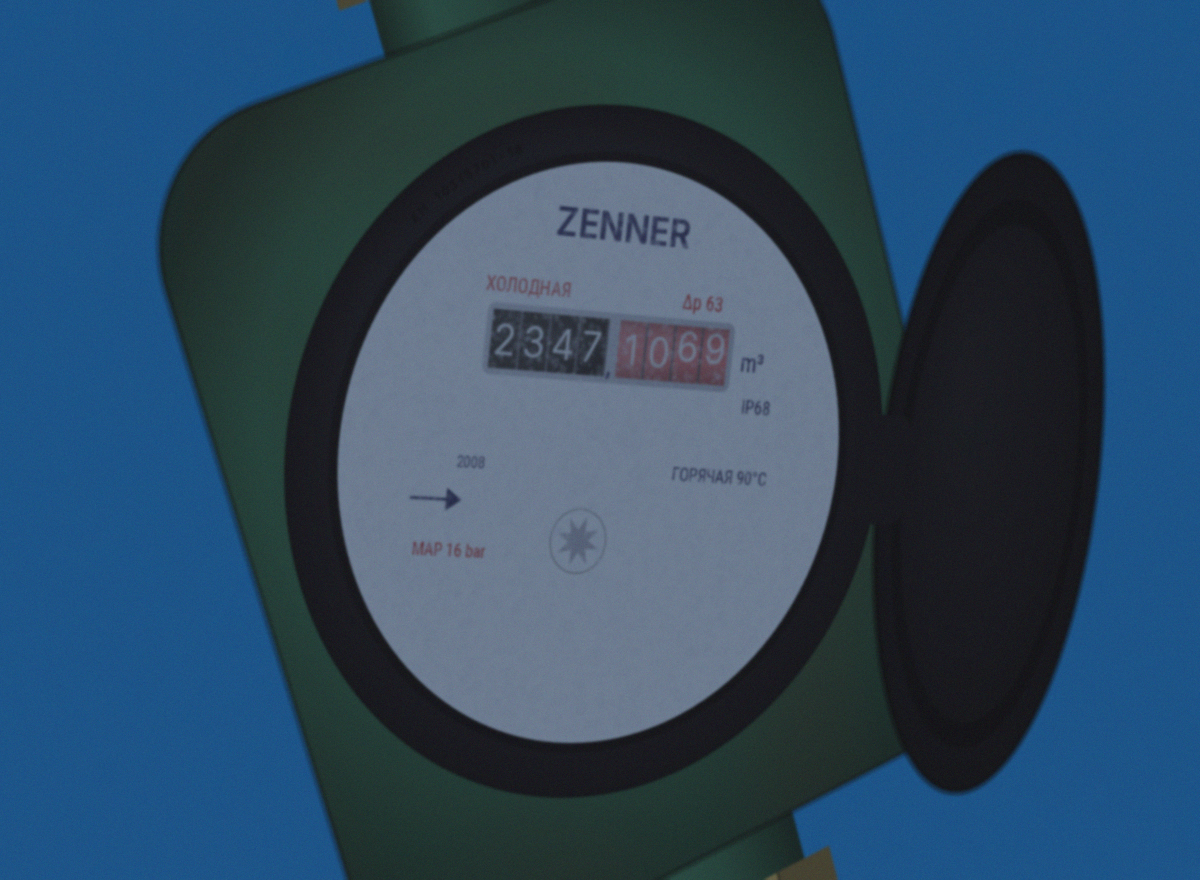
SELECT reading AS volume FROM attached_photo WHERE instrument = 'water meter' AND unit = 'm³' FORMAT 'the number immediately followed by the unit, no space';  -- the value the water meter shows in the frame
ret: 2347.1069m³
